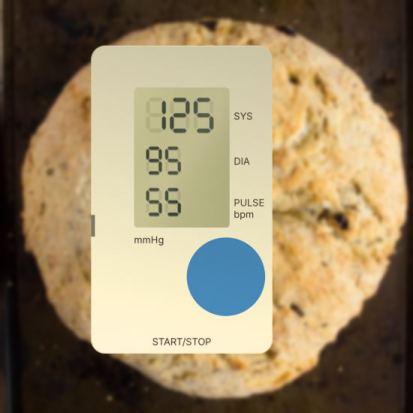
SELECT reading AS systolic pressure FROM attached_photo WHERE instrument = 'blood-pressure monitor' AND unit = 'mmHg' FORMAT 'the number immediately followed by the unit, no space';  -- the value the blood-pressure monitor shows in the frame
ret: 125mmHg
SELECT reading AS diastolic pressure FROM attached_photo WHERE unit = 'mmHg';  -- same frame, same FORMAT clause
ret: 95mmHg
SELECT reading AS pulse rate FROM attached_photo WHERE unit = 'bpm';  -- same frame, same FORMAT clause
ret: 55bpm
